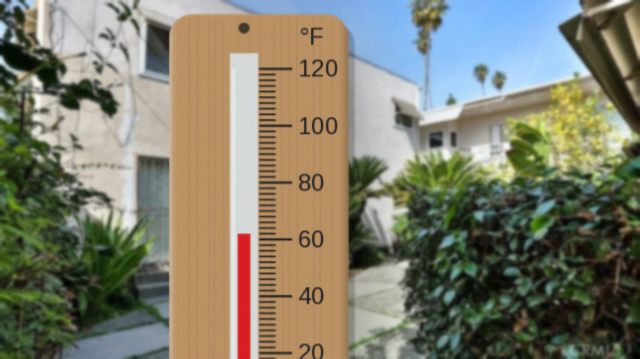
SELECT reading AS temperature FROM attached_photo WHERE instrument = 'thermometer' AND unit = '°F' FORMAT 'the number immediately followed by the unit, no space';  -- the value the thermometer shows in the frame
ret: 62°F
